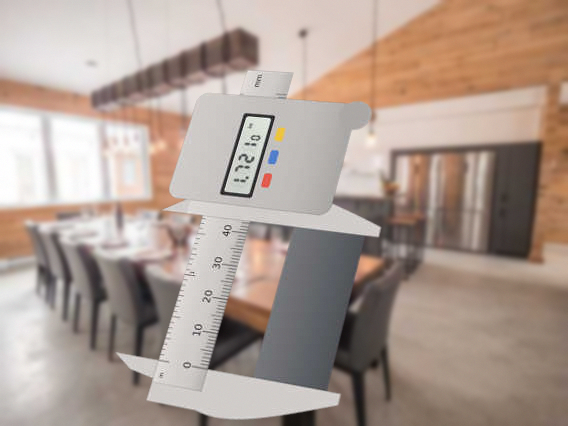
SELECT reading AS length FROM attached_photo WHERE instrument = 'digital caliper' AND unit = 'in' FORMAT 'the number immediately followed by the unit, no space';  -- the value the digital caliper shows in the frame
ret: 1.7210in
